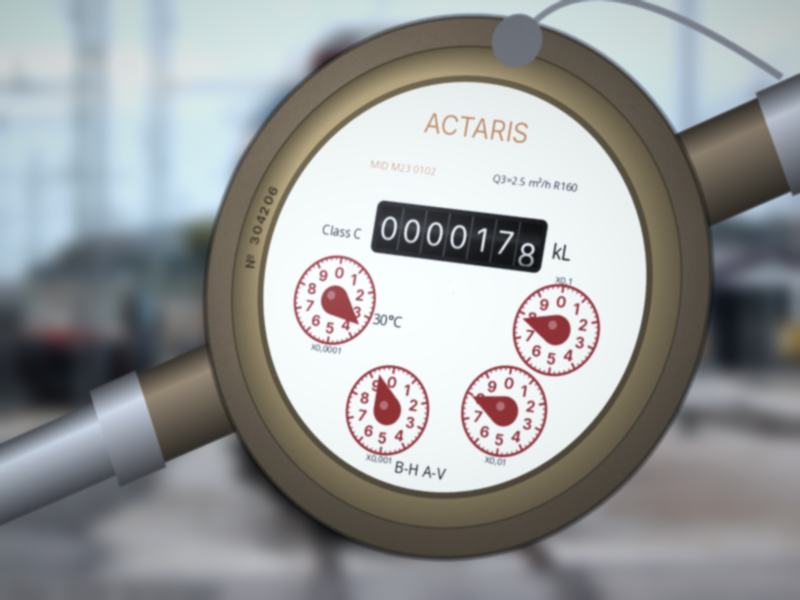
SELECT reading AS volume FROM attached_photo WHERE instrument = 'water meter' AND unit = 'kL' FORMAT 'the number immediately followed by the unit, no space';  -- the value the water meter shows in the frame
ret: 177.7793kL
